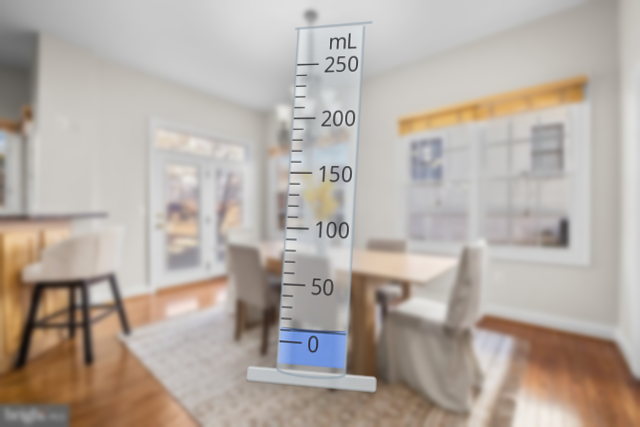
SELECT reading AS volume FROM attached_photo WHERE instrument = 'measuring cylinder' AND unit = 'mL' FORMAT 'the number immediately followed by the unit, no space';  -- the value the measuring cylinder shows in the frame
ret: 10mL
